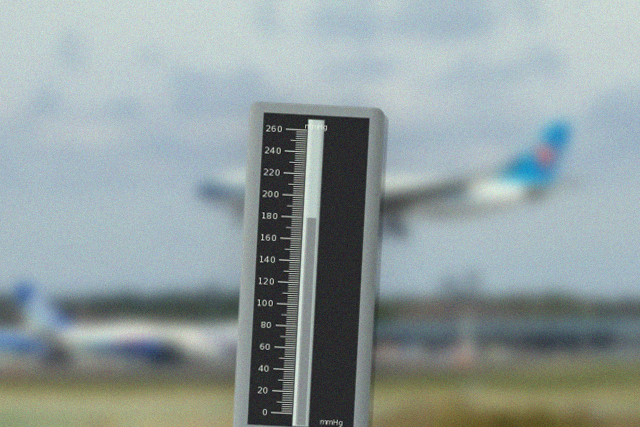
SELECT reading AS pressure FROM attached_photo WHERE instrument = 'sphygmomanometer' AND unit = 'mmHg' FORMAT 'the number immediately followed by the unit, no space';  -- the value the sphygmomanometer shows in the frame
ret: 180mmHg
